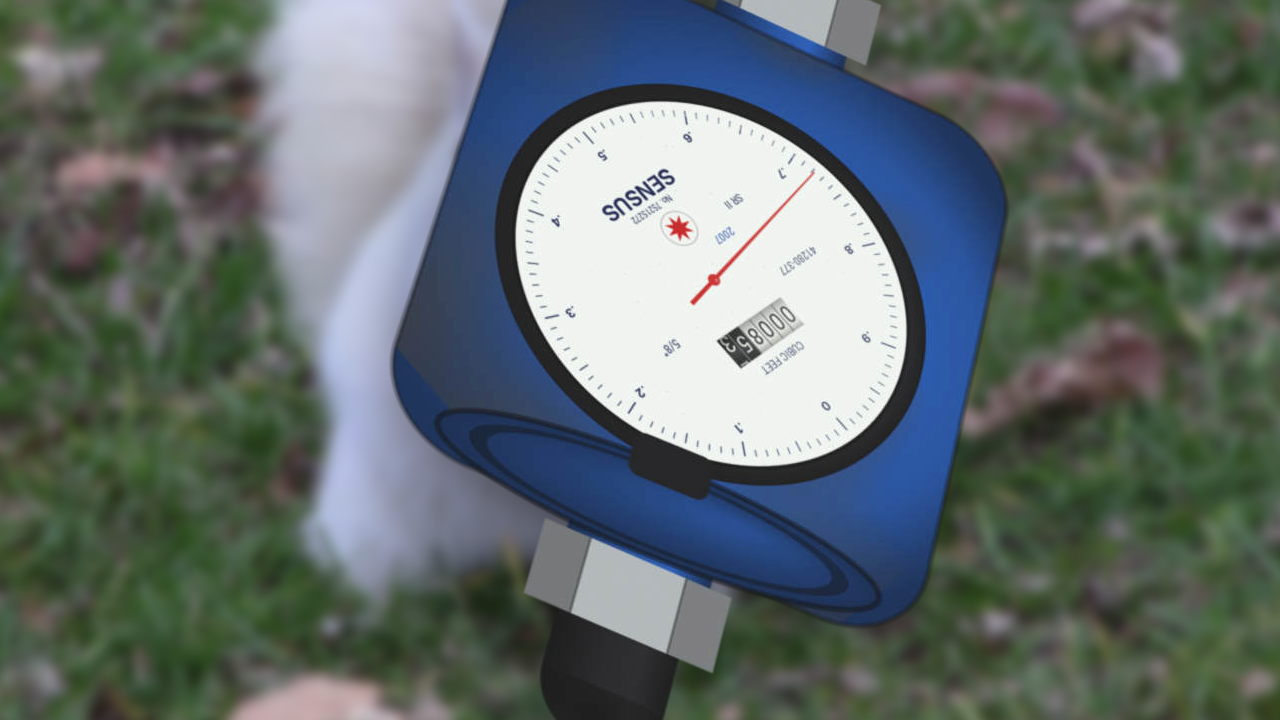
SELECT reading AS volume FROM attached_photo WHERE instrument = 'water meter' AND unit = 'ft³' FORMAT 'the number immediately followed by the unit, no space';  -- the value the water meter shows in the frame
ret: 852.72ft³
